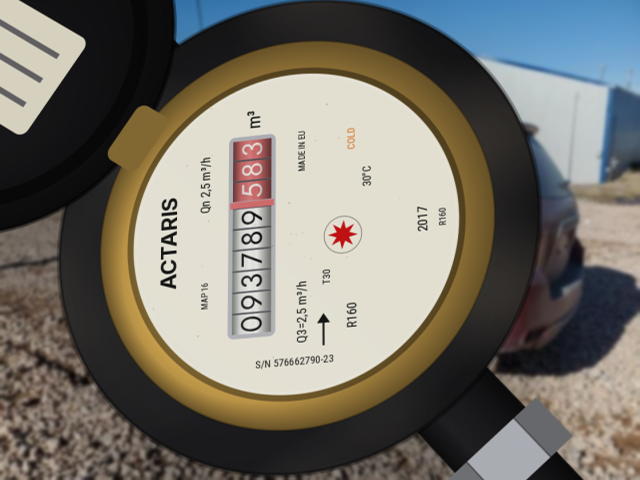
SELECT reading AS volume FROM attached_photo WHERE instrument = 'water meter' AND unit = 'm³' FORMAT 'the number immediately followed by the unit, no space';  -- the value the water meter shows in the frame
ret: 93789.583m³
